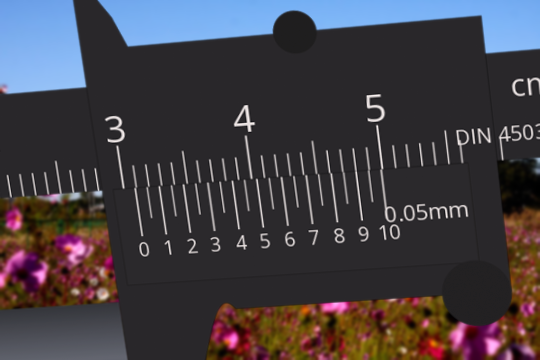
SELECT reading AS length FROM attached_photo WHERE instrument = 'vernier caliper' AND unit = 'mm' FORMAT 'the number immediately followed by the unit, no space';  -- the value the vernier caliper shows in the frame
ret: 30.9mm
